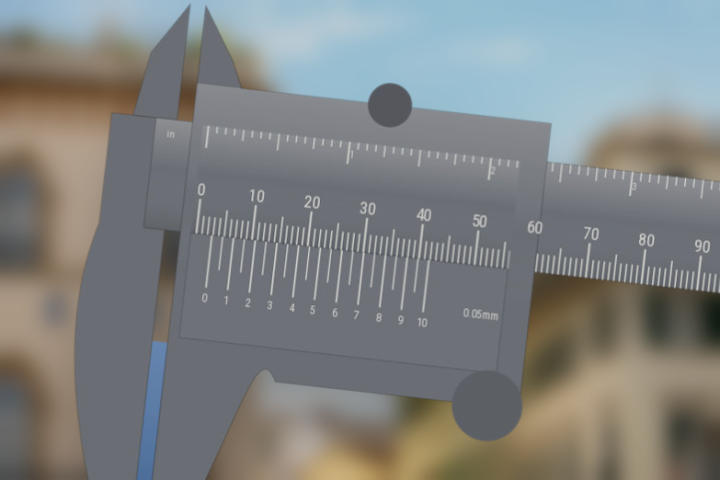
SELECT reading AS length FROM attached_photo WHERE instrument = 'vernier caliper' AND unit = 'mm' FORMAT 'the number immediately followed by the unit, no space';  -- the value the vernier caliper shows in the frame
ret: 2.8mm
